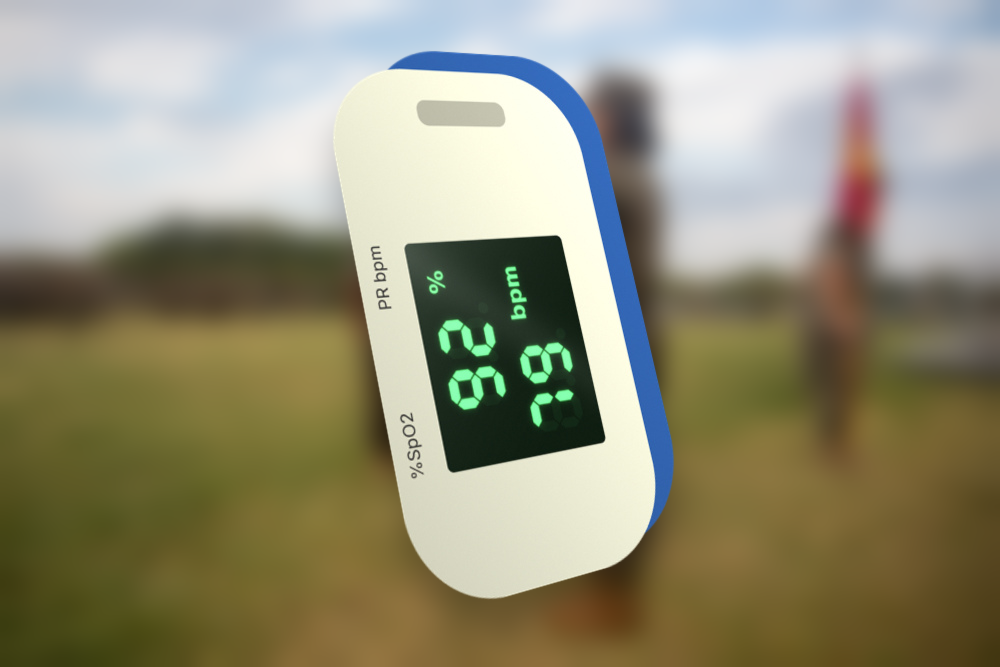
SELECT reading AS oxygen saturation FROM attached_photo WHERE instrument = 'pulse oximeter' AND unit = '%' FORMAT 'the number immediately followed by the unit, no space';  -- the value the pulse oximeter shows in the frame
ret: 92%
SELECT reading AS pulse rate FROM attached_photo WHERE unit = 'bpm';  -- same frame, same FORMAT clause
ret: 79bpm
